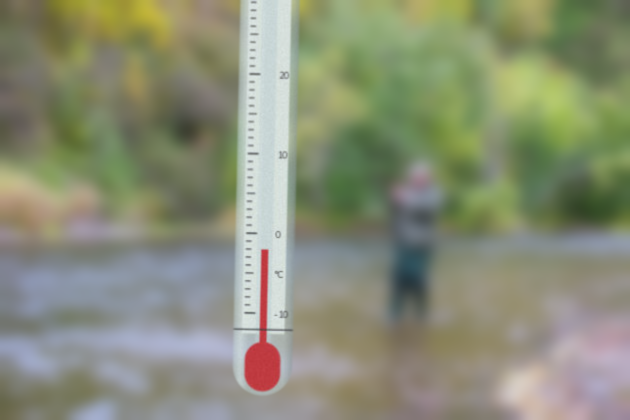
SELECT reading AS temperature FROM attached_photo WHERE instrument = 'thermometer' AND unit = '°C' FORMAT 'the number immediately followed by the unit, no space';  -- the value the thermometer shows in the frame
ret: -2°C
